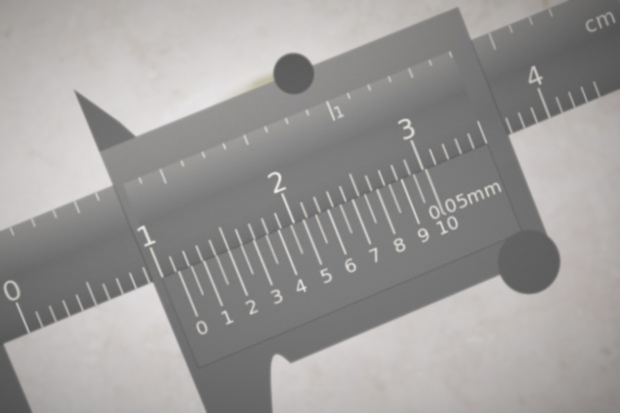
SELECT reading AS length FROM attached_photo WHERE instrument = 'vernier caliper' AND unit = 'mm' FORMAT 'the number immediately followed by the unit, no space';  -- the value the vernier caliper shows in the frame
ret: 11.2mm
